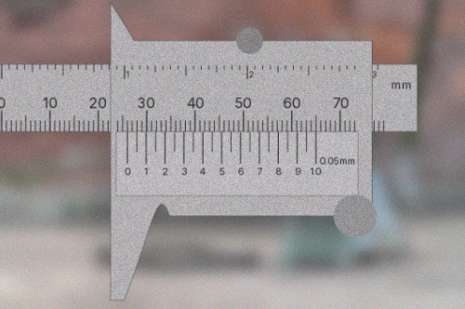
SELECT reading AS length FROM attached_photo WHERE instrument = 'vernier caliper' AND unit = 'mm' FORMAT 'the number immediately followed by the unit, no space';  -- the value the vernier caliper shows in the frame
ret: 26.0mm
